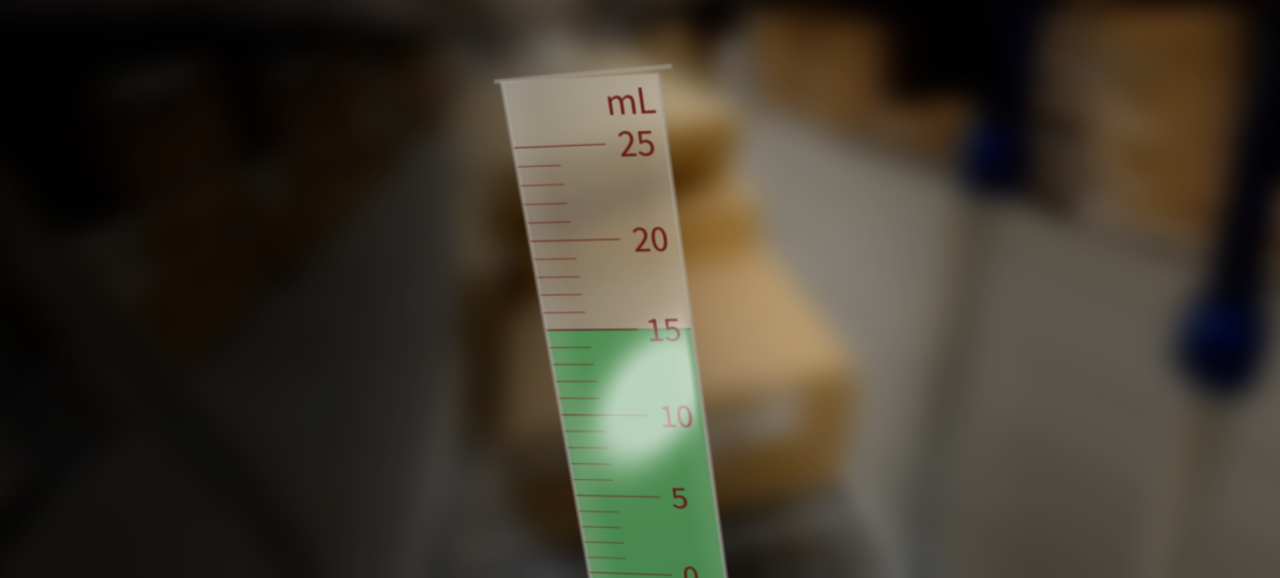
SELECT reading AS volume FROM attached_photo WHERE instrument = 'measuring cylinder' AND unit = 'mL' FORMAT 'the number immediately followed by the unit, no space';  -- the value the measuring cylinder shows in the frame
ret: 15mL
